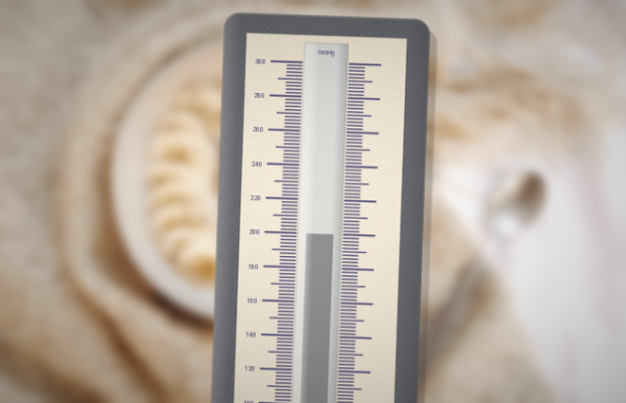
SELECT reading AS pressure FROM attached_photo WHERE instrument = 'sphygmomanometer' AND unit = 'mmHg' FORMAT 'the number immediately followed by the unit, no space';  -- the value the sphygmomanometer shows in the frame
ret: 200mmHg
